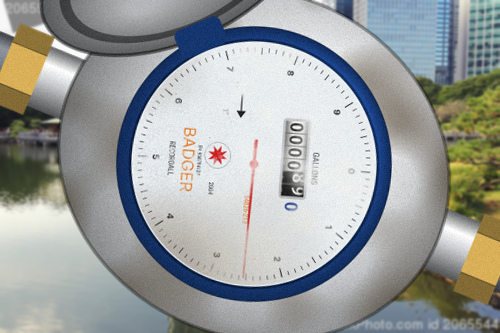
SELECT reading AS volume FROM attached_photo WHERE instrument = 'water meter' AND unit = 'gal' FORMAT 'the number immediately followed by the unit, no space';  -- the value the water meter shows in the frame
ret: 892.5gal
